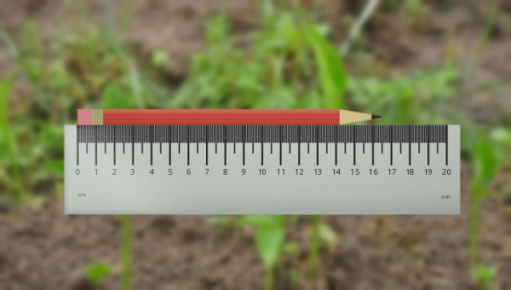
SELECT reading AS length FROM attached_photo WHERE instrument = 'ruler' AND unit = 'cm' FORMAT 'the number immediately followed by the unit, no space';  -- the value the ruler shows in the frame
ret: 16.5cm
